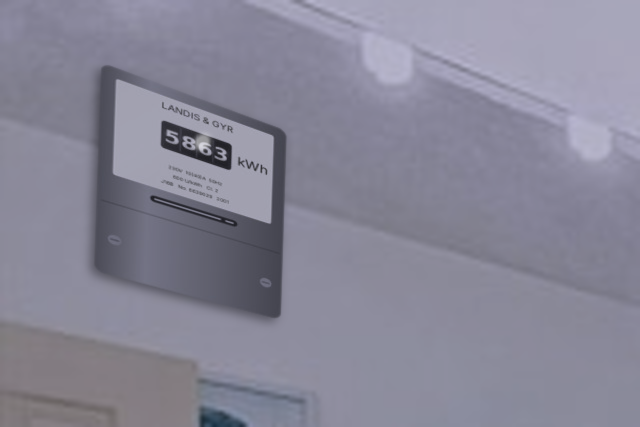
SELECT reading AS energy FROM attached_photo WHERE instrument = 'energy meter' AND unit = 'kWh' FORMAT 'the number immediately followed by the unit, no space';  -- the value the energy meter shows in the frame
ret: 5863kWh
